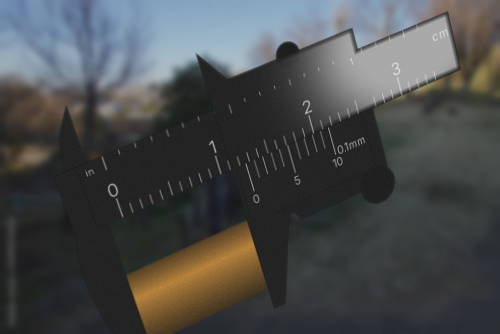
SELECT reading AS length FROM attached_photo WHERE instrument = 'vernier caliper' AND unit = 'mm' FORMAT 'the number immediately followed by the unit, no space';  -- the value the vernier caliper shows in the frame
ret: 12.6mm
